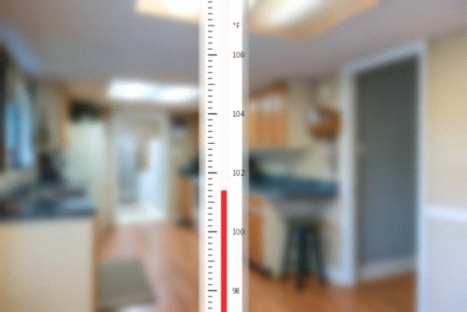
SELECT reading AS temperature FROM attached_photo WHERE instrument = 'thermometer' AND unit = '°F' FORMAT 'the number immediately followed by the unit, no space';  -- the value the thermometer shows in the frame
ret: 101.4°F
